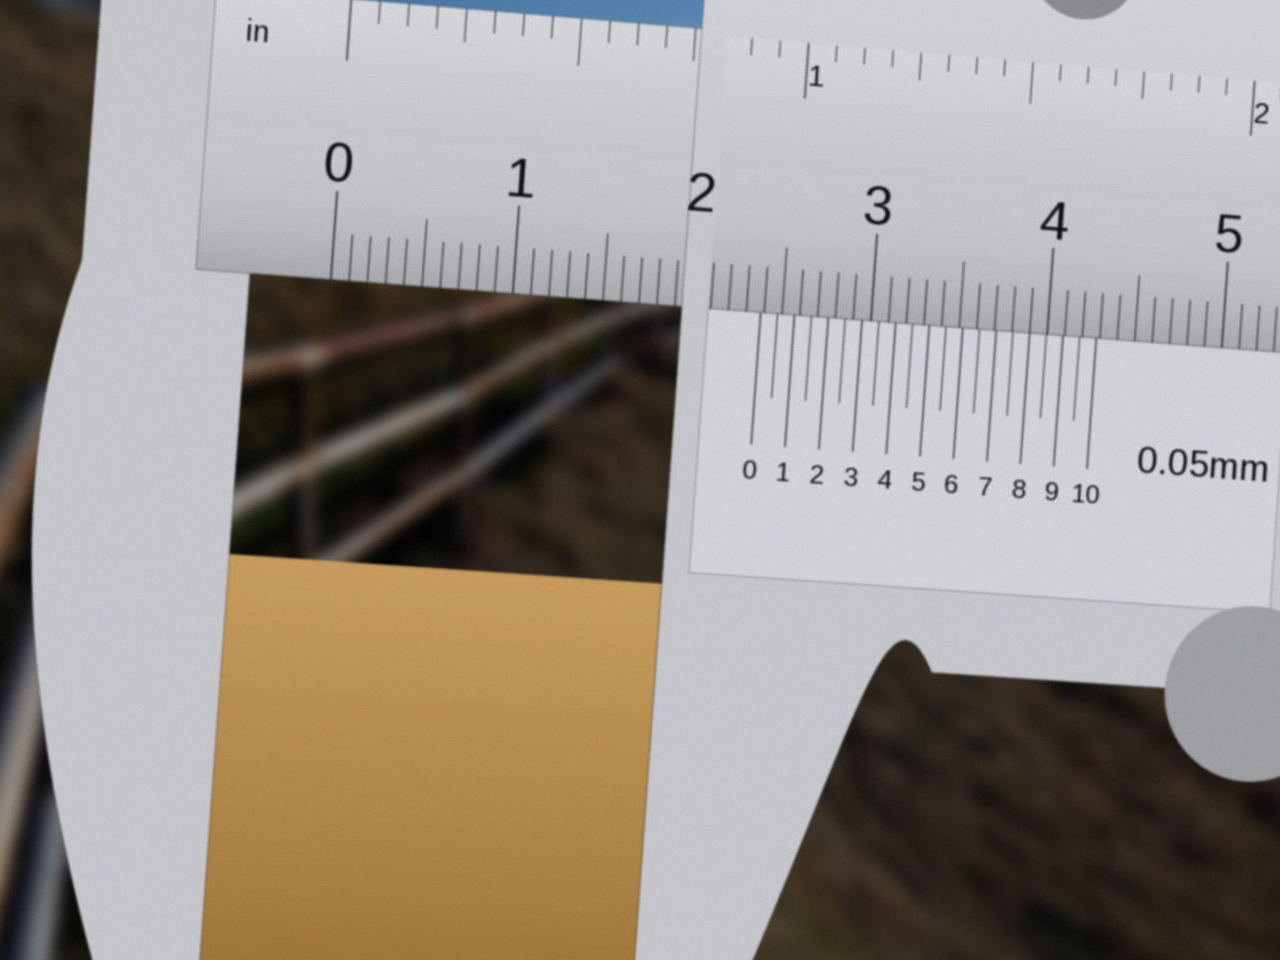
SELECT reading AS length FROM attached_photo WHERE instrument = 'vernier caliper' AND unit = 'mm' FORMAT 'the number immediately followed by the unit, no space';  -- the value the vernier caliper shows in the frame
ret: 23.8mm
